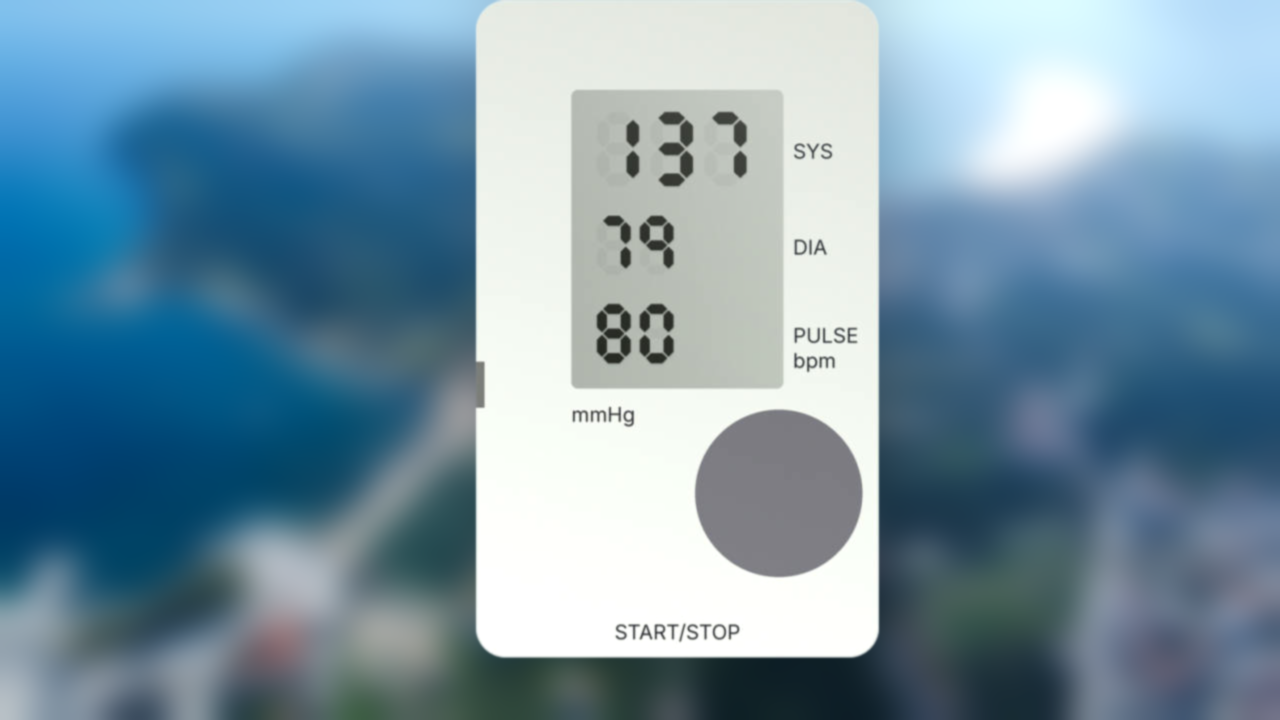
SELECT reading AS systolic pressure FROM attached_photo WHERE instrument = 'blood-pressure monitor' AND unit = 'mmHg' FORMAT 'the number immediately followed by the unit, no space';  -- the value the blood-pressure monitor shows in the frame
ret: 137mmHg
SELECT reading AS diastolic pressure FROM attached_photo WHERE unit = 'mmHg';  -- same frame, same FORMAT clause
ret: 79mmHg
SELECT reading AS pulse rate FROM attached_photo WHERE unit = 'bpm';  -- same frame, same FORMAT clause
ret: 80bpm
